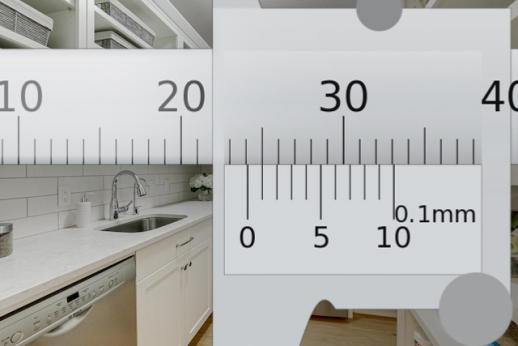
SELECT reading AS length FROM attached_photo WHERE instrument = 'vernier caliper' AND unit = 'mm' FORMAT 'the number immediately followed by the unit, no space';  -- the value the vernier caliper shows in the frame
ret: 24.1mm
